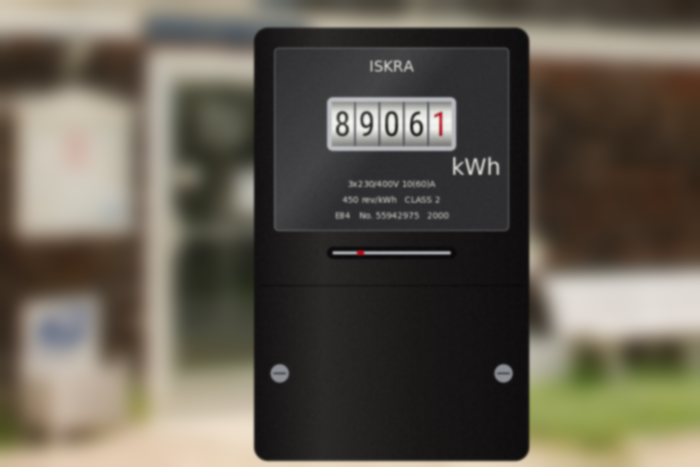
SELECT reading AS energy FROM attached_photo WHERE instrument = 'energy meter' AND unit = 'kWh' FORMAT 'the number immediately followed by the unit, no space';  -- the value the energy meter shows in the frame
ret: 8906.1kWh
